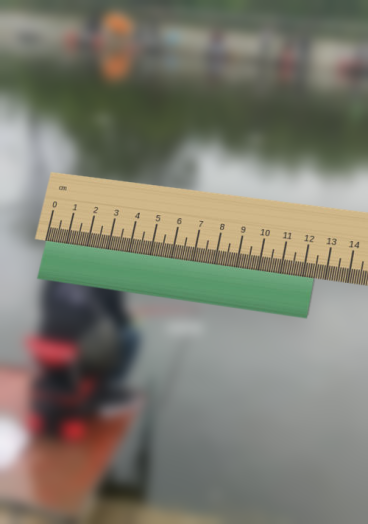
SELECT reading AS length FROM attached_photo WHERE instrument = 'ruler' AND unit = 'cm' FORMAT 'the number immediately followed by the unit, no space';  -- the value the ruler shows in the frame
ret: 12.5cm
